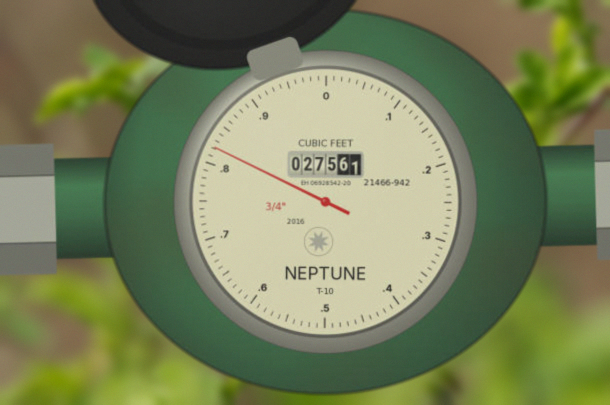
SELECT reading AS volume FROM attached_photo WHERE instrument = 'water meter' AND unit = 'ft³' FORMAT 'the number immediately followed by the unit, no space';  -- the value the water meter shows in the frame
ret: 27560.82ft³
